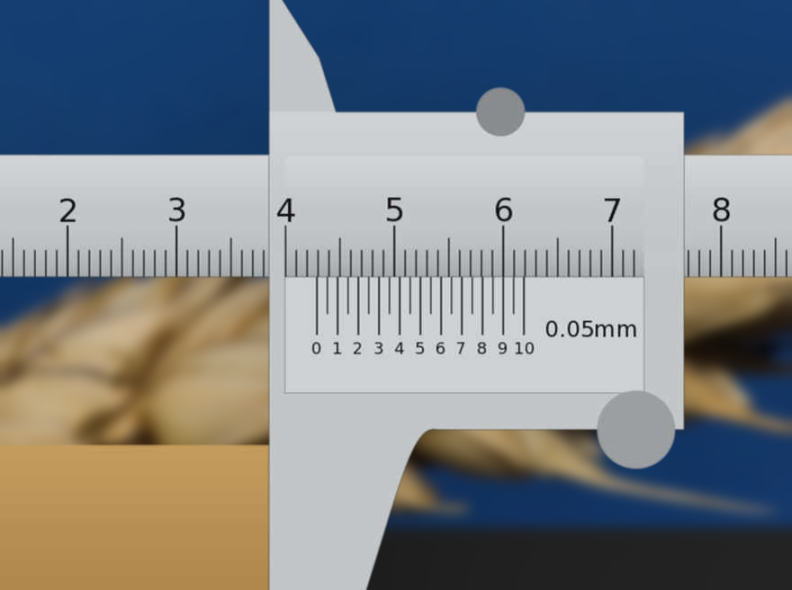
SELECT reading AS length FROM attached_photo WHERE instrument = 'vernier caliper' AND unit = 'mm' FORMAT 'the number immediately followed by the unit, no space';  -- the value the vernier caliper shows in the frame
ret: 42.9mm
